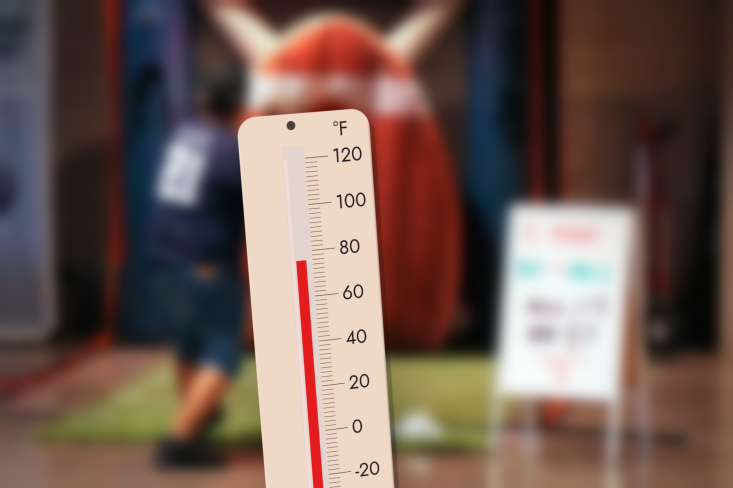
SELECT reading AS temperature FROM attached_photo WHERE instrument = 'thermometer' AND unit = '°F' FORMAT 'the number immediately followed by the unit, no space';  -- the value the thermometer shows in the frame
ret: 76°F
